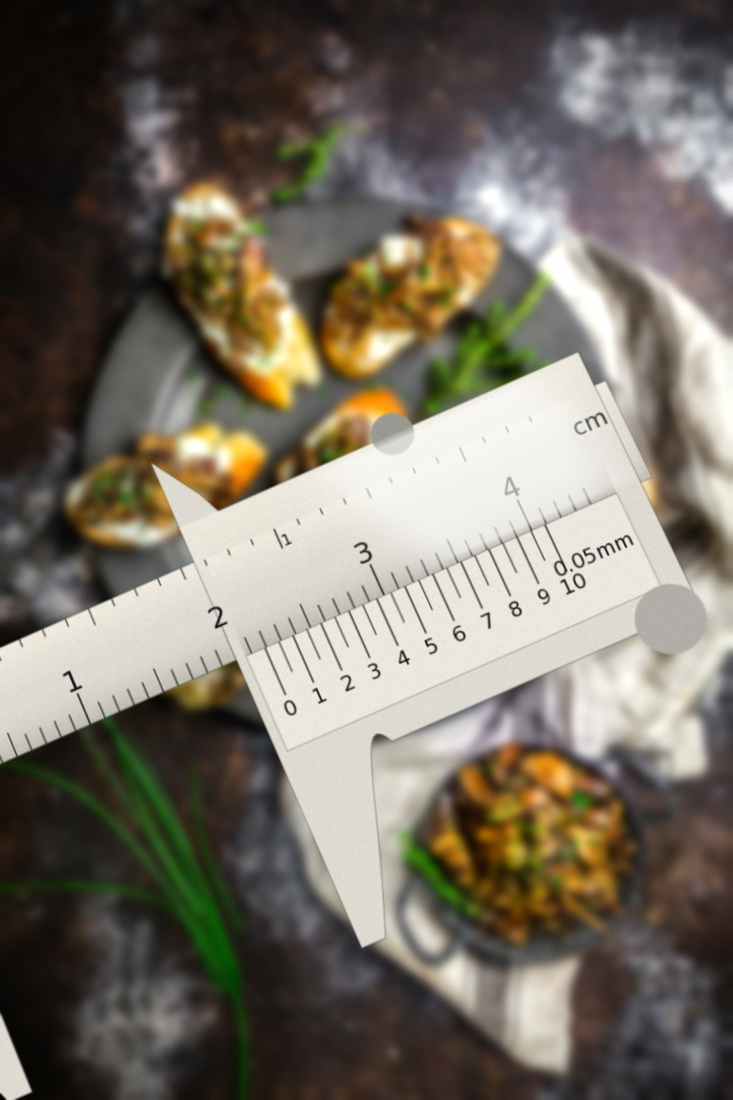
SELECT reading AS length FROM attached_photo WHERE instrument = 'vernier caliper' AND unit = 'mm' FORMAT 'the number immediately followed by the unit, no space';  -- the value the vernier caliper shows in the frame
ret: 21.9mm
